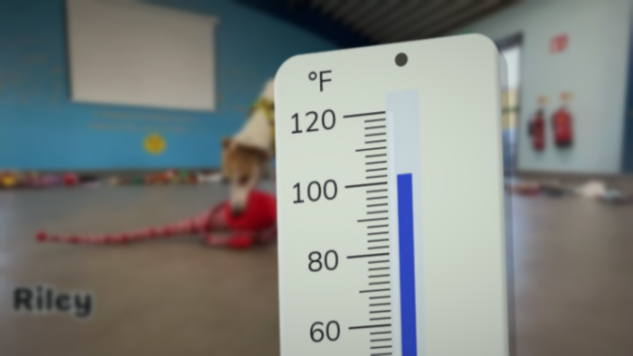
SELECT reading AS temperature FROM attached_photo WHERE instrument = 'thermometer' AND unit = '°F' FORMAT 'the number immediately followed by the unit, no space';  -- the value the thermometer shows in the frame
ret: 102°F
